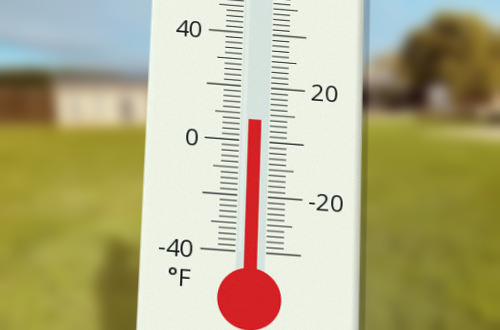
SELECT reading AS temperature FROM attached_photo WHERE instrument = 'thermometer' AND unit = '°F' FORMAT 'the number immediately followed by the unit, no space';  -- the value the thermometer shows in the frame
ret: 8°F
